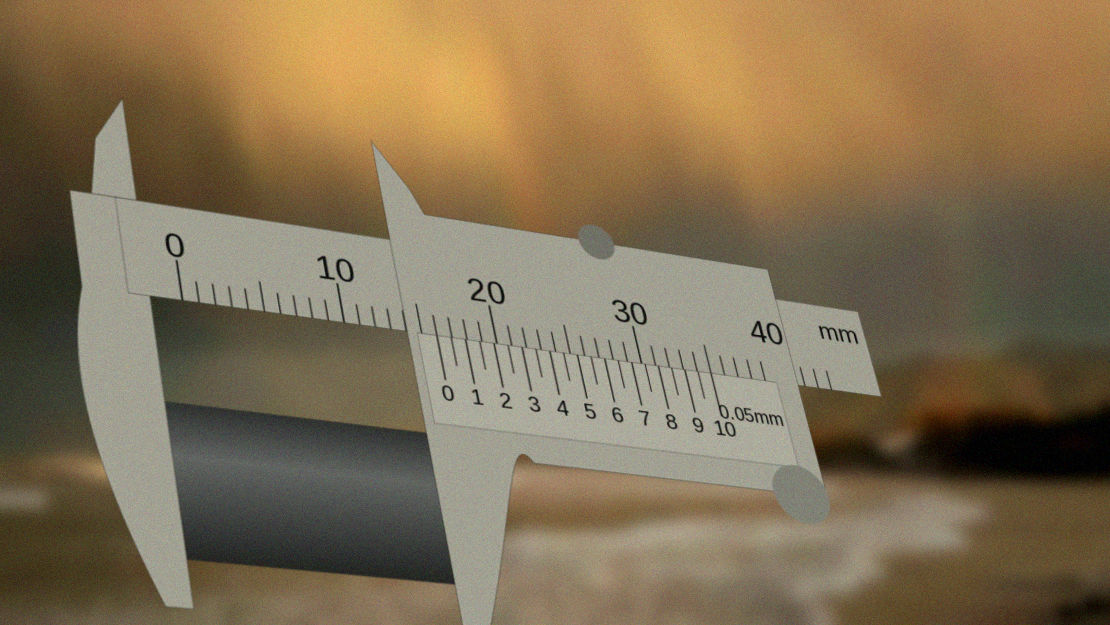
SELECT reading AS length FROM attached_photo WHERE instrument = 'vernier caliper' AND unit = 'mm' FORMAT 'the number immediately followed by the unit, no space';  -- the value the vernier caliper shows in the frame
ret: 16.0mm
